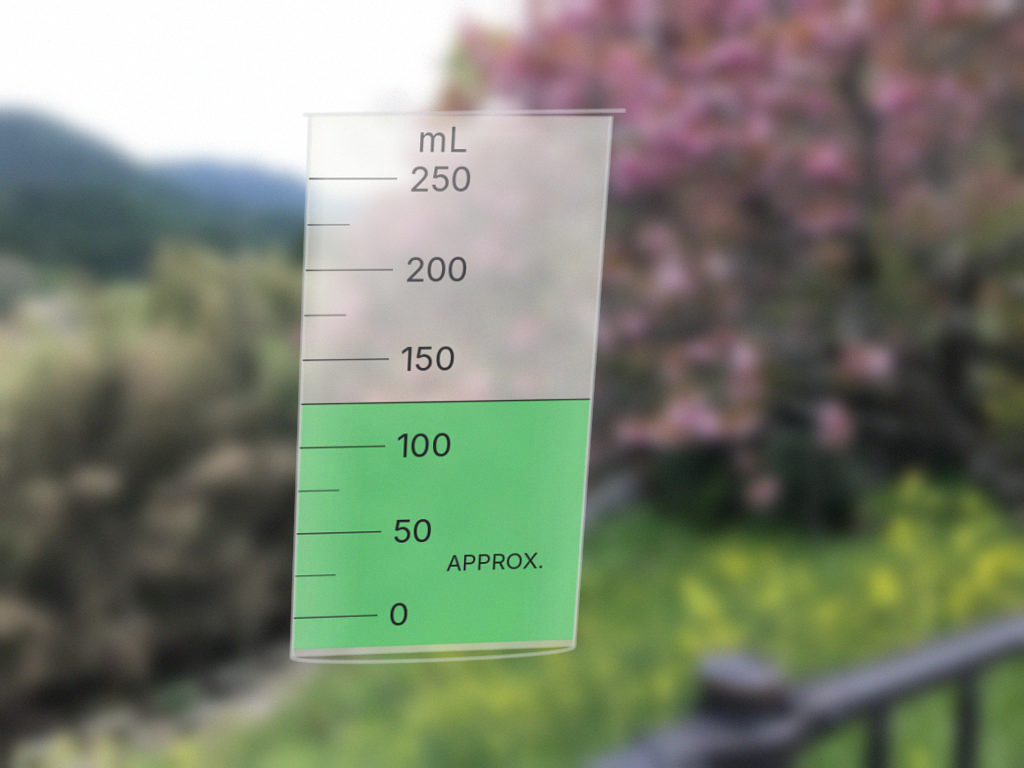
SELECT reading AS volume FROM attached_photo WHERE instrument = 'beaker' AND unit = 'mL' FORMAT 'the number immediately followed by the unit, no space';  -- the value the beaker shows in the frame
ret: 125mL
